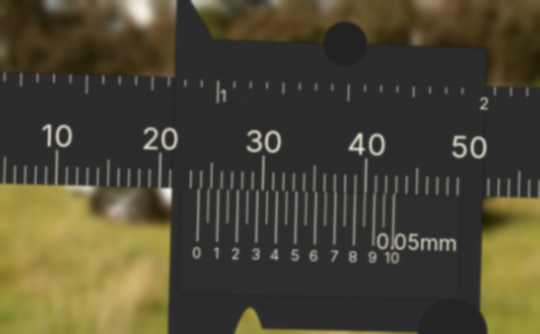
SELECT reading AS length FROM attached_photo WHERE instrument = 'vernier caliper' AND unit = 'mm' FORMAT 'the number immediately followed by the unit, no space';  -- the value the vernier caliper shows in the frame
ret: 23.8mm
